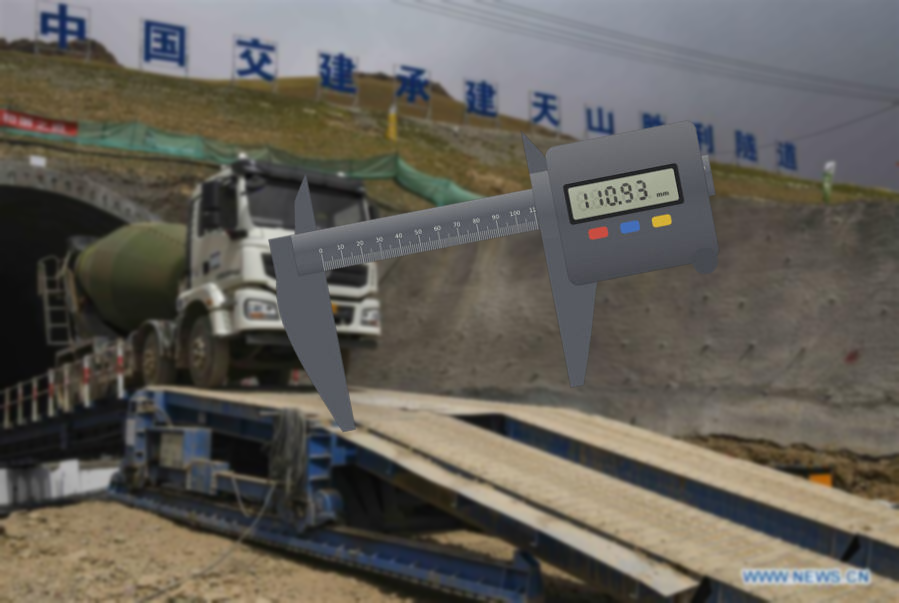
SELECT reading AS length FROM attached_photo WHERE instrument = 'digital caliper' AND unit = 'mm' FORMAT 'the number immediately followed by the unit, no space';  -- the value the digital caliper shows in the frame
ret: 110.93mm
